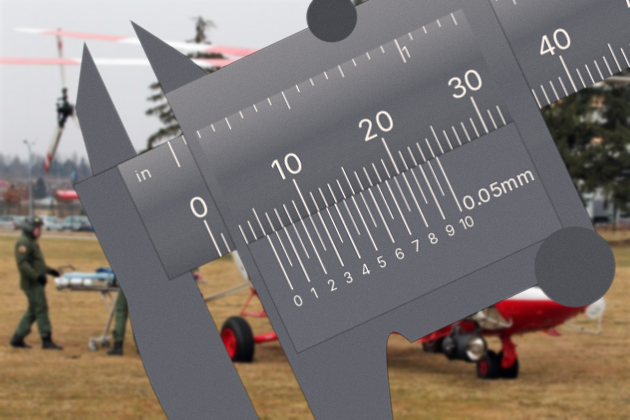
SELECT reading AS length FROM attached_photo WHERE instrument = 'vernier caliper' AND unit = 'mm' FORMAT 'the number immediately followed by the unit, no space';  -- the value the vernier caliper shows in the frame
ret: 5.2mm
